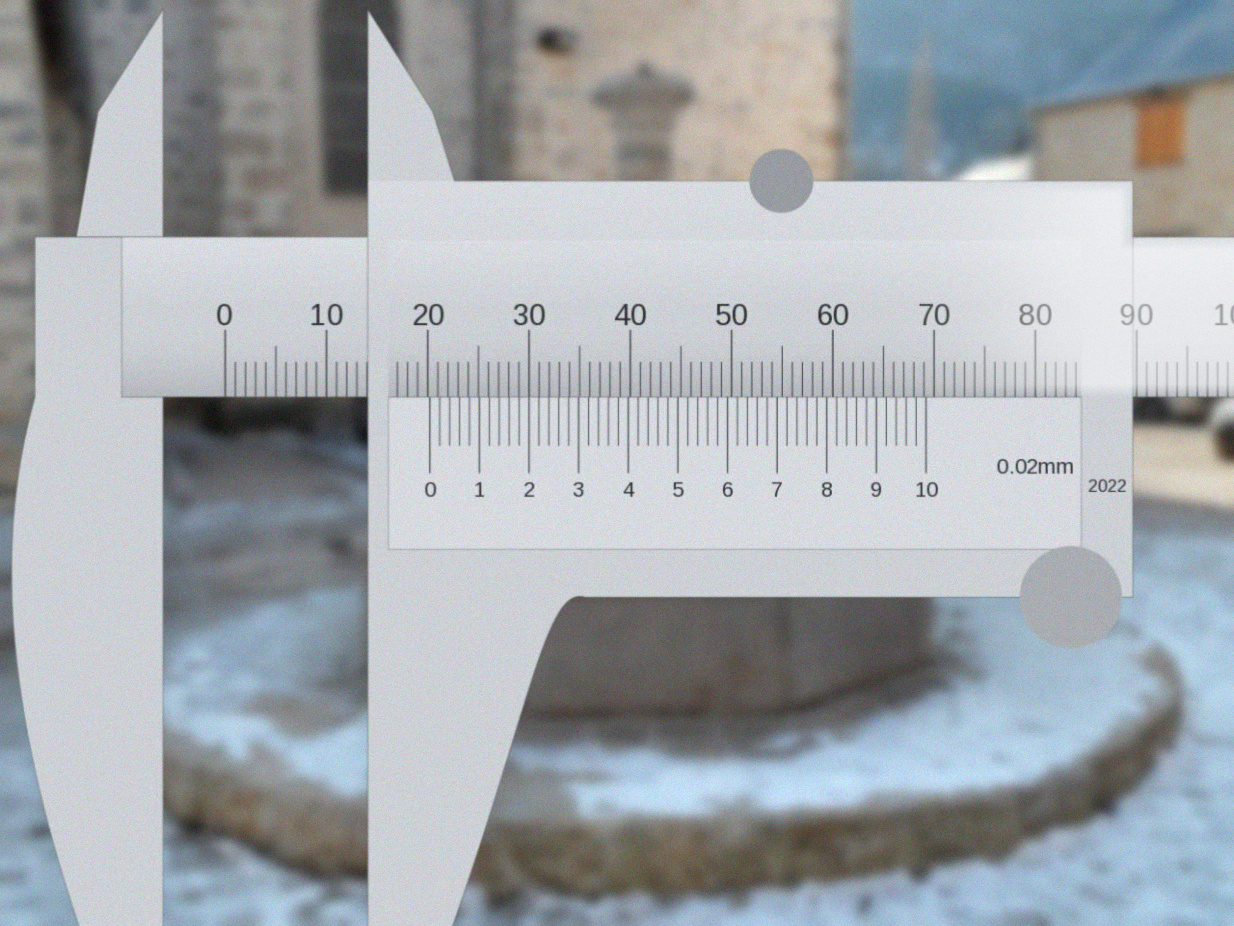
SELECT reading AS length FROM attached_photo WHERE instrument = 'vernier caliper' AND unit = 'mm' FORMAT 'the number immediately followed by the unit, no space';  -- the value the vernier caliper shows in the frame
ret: 20.2mm
